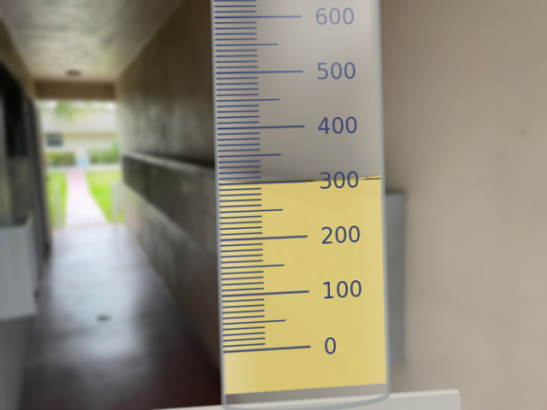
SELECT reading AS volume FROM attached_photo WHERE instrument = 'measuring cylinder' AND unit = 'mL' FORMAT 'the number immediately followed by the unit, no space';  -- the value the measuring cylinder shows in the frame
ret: 300mL
